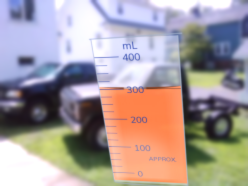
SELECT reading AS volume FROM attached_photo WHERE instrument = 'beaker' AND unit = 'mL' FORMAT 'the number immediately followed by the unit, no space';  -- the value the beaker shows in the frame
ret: 300mL
